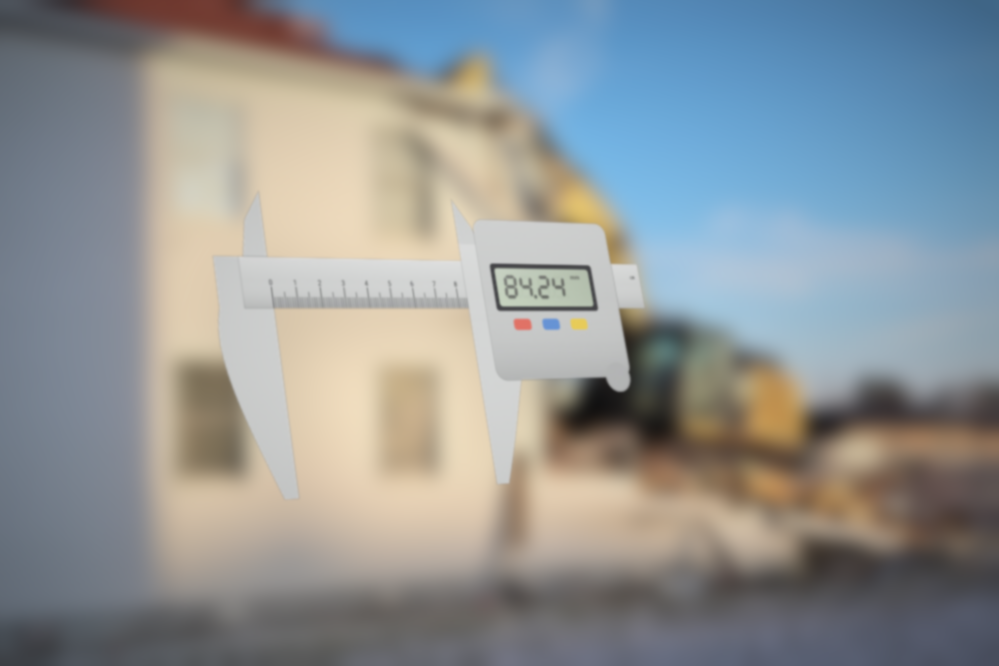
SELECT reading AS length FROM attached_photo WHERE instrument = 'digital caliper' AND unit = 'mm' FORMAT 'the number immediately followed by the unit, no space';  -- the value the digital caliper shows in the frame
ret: 84.24mm
